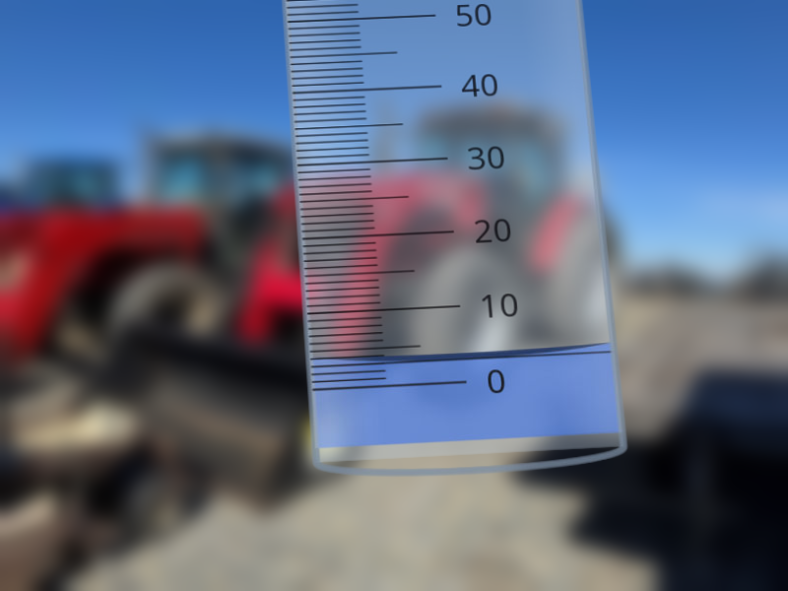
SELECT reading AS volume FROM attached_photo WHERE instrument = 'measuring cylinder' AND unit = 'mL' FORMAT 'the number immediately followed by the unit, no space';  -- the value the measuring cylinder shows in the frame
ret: 3mL
